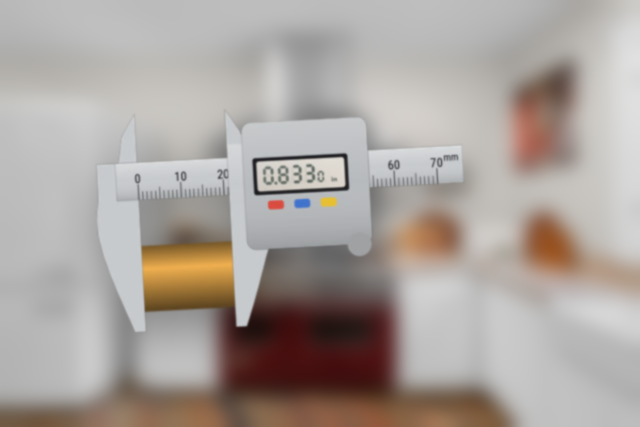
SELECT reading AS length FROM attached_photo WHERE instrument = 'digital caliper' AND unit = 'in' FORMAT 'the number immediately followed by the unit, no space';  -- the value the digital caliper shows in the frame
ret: 0.8330in
